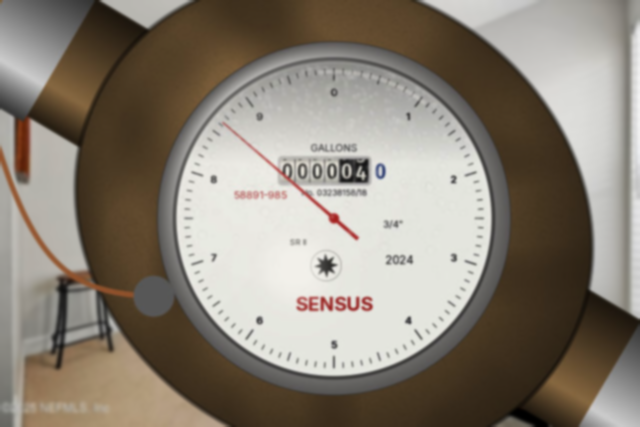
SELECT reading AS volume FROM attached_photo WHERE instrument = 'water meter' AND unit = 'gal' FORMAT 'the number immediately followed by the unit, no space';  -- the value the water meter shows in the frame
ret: 38.6gal
